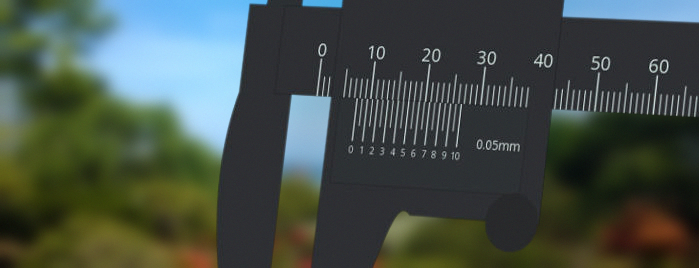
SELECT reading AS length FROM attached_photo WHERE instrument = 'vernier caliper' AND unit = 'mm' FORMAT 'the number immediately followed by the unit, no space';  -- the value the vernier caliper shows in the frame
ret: 7.5mm
